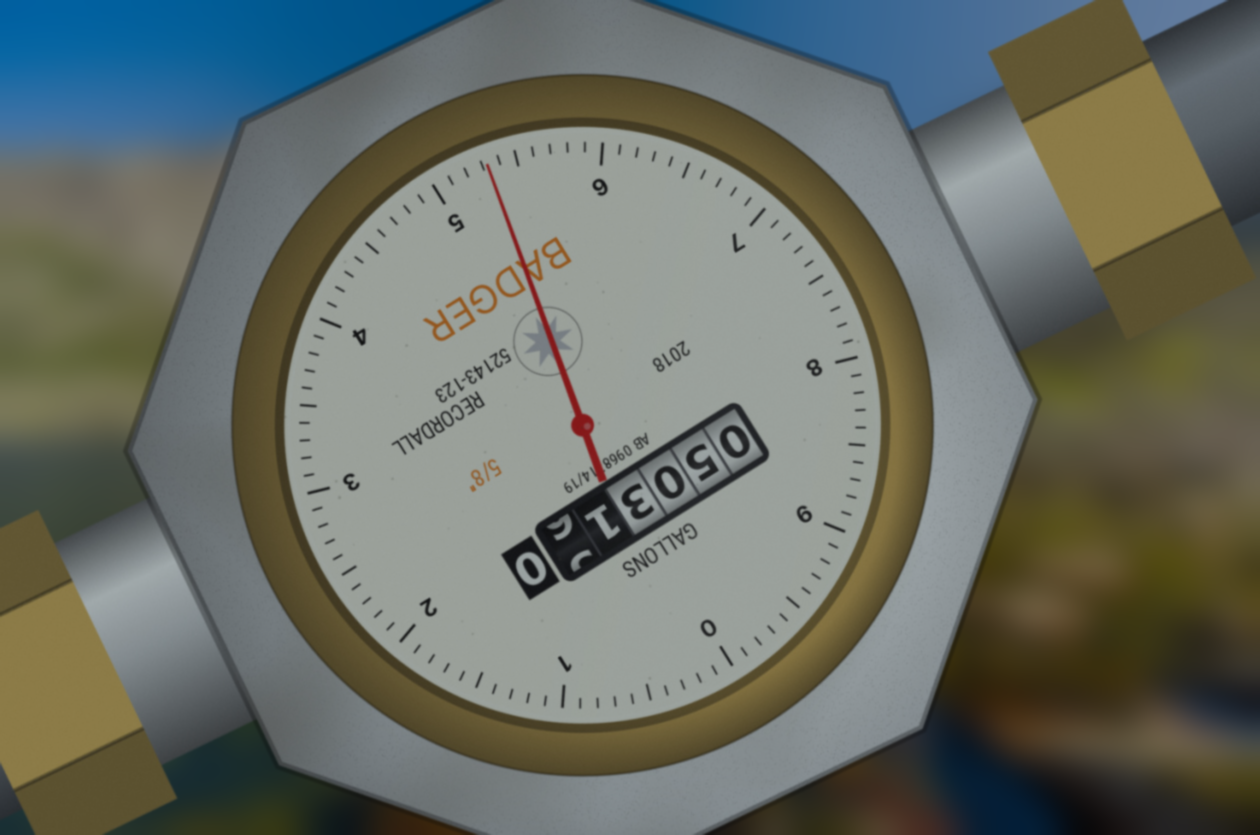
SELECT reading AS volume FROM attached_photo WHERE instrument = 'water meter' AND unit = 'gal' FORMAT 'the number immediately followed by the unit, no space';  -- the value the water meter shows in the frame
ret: 503155.3gal
